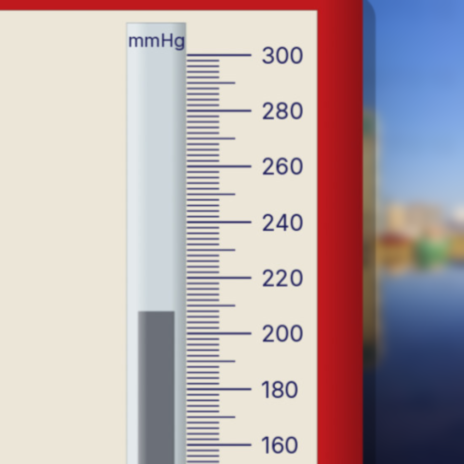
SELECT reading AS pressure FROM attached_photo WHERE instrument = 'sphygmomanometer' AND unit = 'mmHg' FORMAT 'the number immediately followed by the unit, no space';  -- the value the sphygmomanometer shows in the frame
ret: 208mmHg
